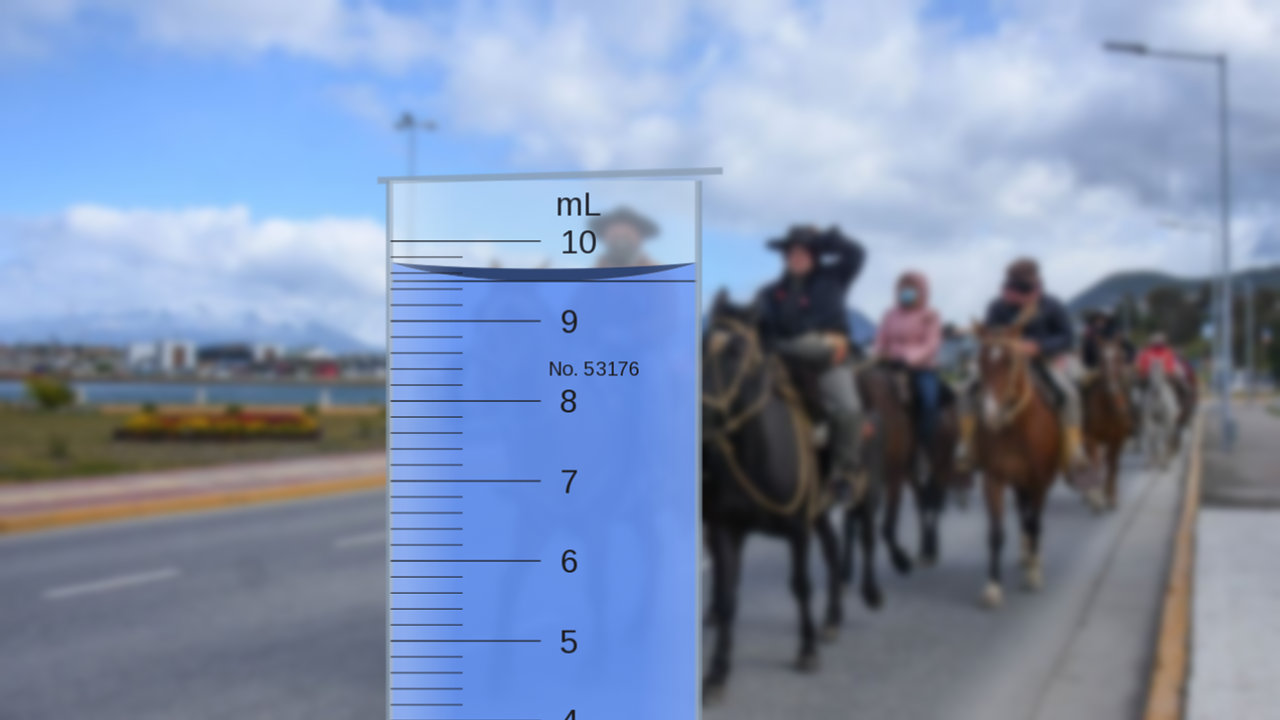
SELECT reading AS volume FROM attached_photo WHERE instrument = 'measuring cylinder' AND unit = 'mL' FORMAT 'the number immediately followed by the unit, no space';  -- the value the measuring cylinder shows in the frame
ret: 9.5mL
